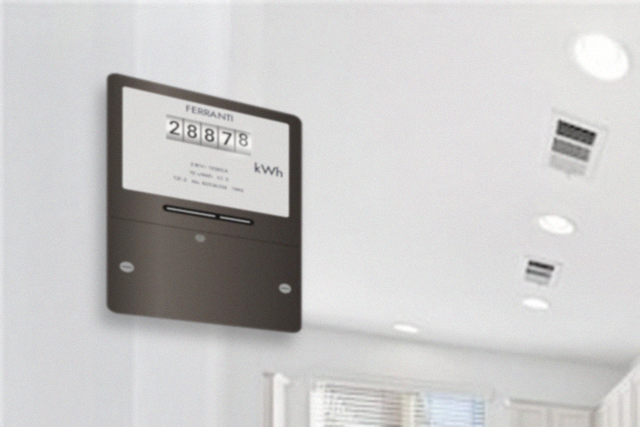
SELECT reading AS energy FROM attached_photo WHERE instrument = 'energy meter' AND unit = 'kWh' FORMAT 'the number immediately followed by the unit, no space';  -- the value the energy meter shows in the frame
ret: 28878kWh
